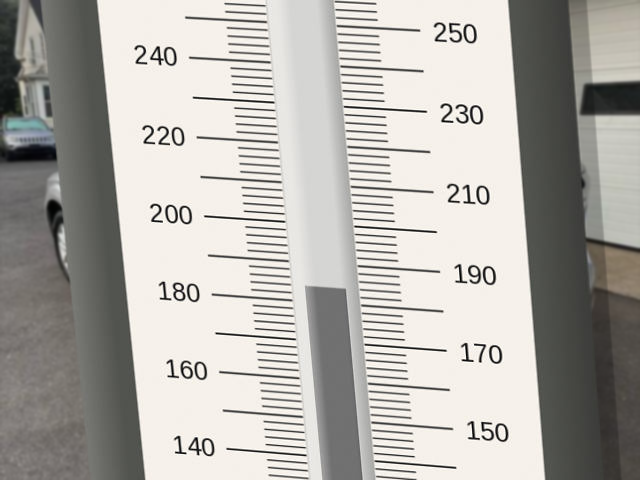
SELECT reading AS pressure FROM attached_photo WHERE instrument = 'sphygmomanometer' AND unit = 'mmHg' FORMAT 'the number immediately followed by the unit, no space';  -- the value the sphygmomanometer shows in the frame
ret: 184mmHg
